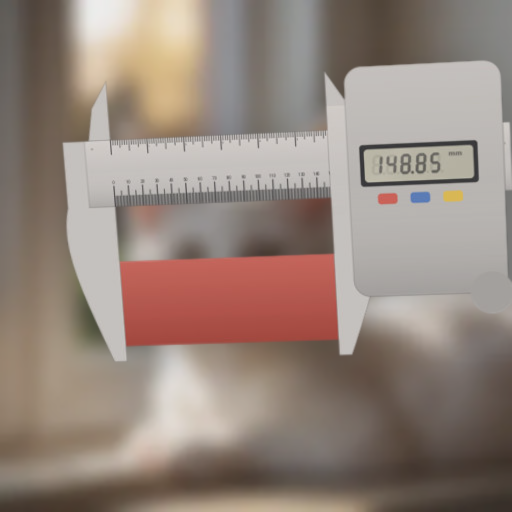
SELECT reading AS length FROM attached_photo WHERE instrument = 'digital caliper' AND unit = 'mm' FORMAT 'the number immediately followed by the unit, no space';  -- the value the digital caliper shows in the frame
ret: 148.85mm
